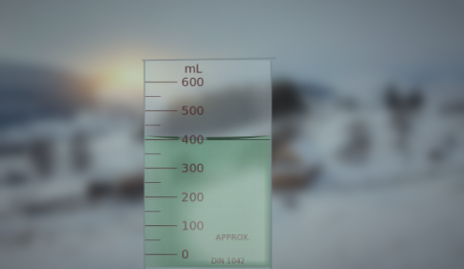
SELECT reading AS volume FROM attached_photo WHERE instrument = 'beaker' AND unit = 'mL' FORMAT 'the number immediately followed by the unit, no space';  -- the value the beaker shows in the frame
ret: 400mL
